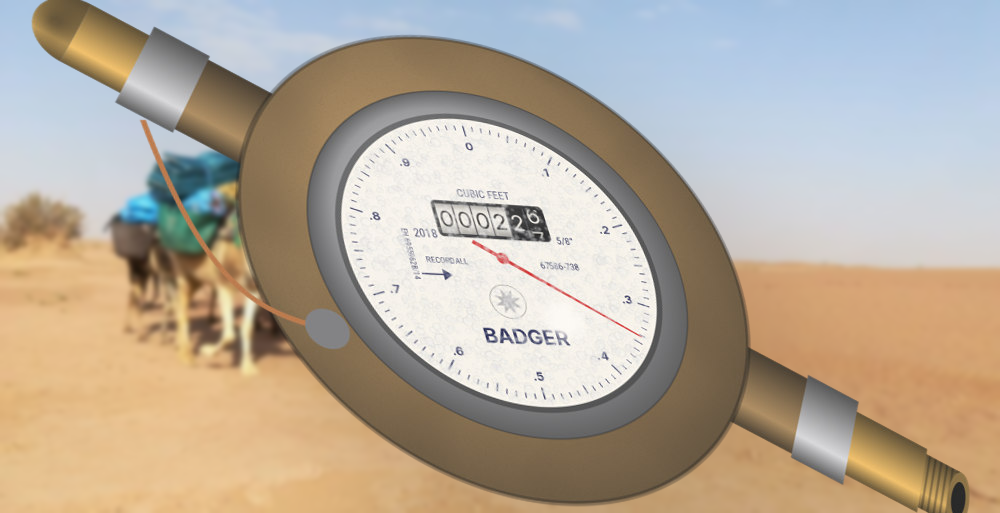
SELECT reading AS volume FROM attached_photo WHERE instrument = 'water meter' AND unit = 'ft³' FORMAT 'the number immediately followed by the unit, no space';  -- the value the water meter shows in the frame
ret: 226.34ft³
